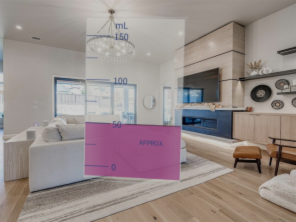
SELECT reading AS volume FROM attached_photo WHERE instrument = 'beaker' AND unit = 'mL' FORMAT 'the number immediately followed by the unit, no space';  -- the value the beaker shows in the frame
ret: 50mL
